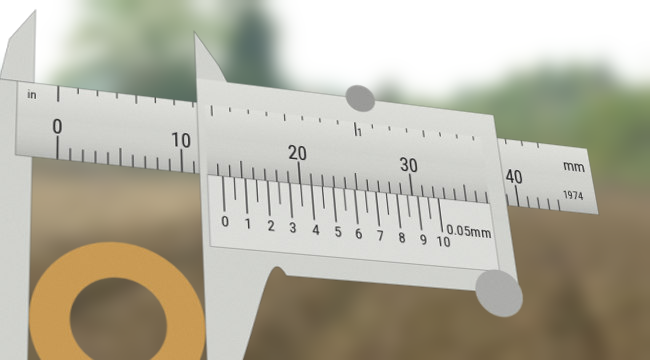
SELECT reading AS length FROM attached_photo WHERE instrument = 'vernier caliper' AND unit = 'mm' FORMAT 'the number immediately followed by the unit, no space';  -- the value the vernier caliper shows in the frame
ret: 13.4mm
